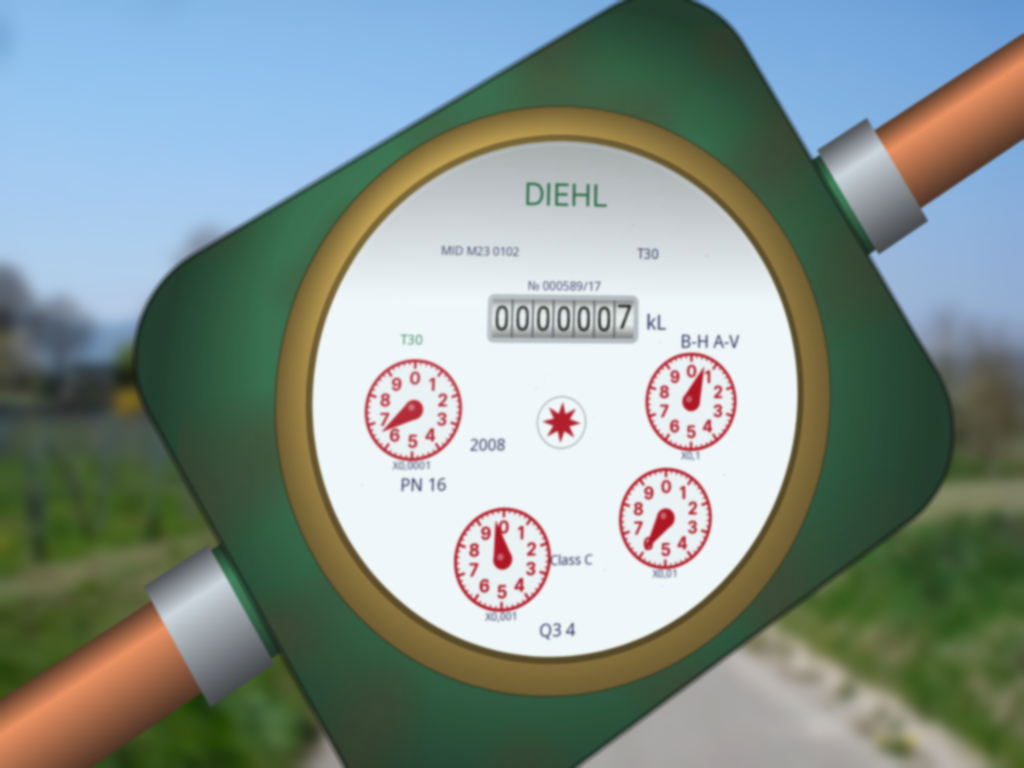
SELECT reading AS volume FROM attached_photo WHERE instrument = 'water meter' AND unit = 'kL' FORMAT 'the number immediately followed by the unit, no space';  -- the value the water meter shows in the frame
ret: 7.0596kL
